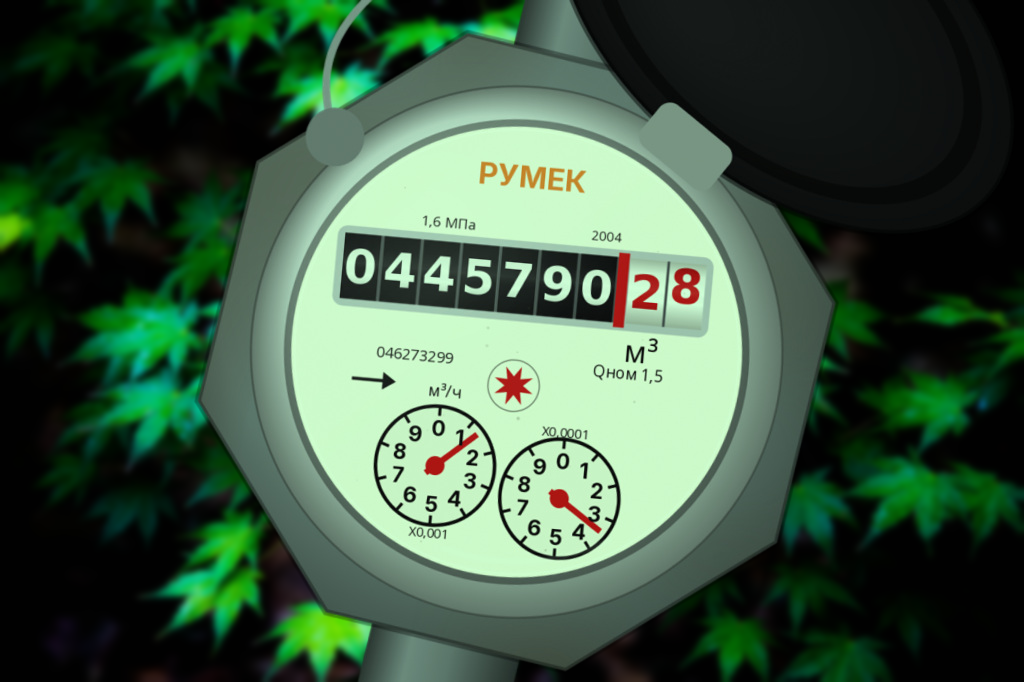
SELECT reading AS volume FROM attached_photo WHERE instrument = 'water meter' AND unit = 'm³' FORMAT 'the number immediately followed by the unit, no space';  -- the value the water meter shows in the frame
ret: 445790.2813m³
